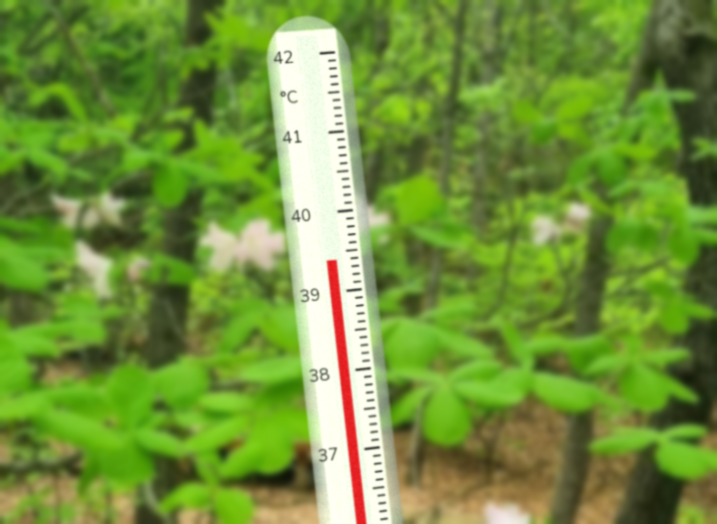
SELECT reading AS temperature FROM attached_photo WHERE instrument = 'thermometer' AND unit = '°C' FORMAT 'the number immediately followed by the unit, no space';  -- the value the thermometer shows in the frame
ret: 39.4°C
